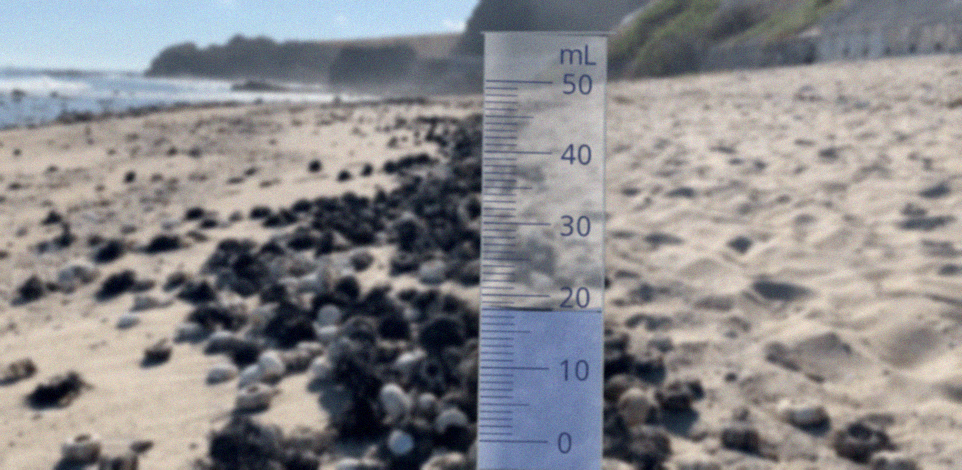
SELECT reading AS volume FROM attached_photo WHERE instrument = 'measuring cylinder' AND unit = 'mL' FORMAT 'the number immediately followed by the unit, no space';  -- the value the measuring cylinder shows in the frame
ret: 18mL
